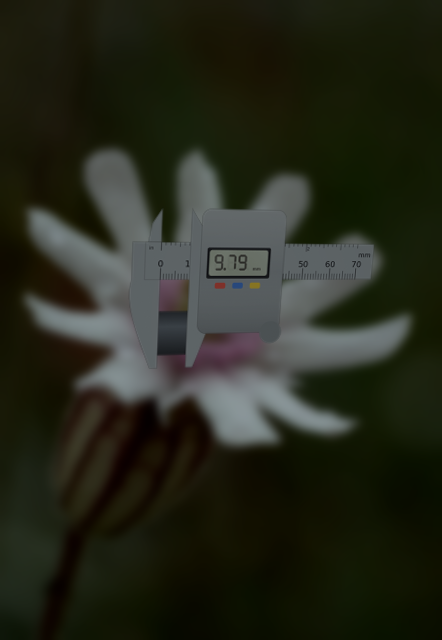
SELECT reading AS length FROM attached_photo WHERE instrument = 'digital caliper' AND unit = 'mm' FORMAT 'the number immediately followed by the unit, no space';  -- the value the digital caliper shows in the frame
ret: 9.79mm
